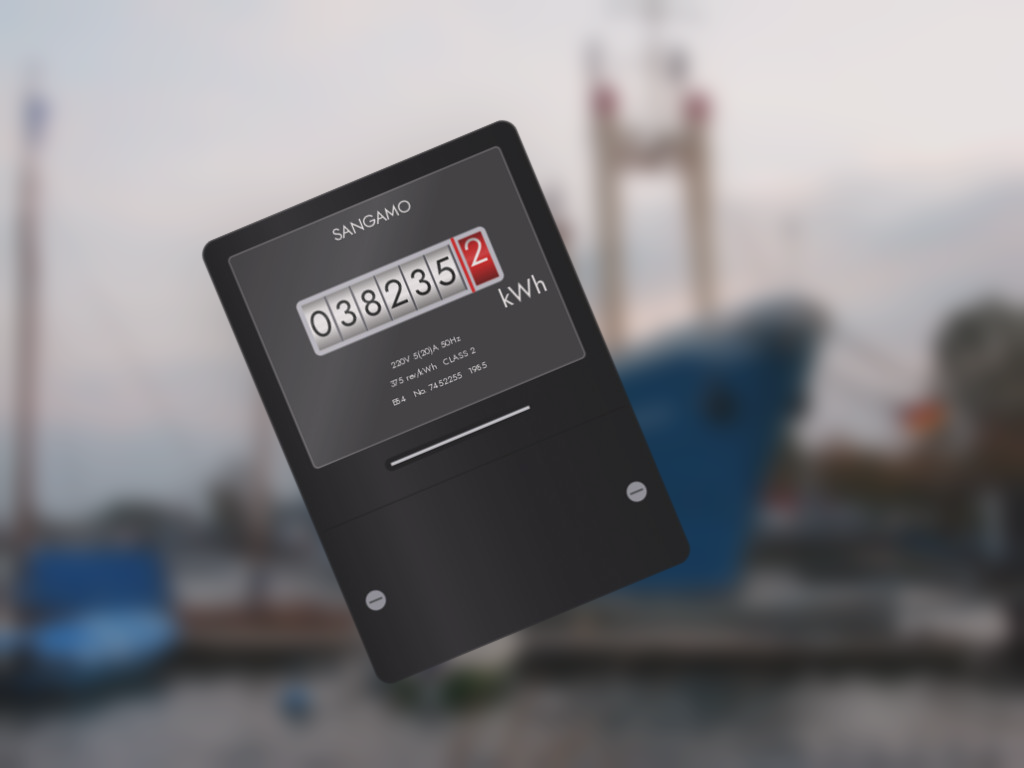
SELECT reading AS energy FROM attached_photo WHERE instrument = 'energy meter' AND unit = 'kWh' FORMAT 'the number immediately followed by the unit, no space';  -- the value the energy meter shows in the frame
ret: 38235.2kWh
